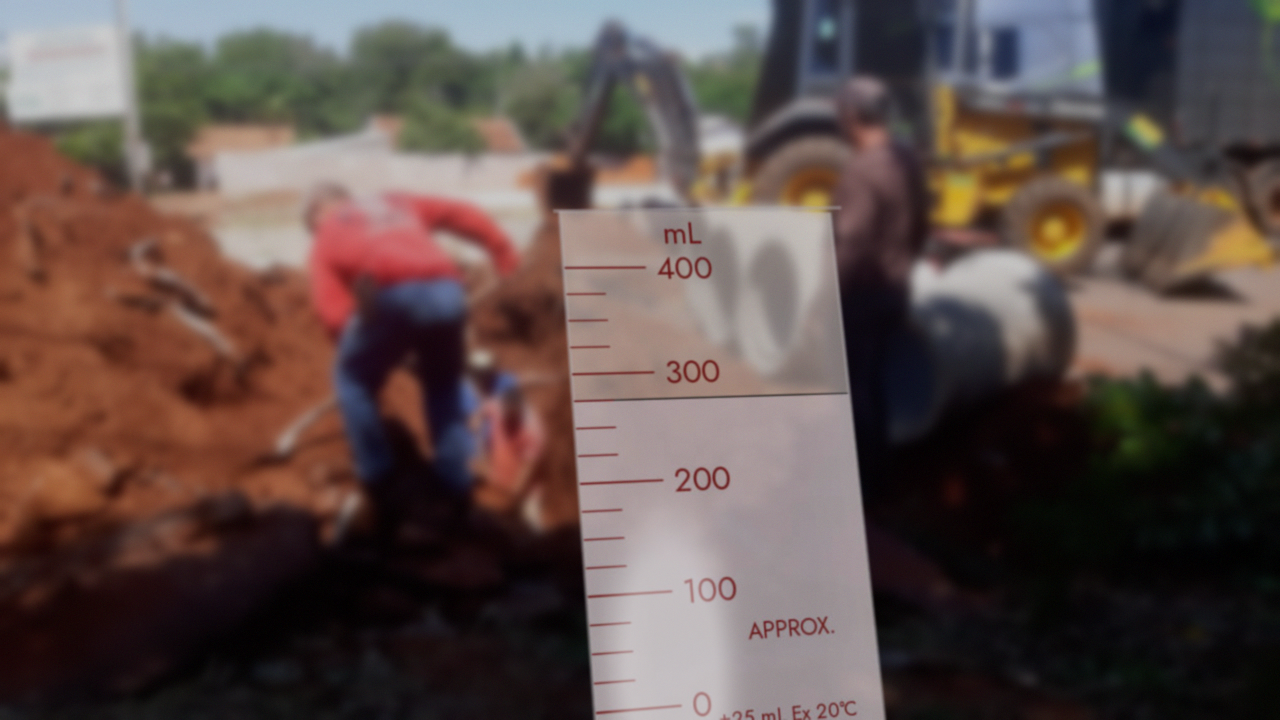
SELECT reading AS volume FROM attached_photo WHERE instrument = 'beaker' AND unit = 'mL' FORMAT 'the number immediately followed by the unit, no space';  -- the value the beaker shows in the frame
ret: 275mL
